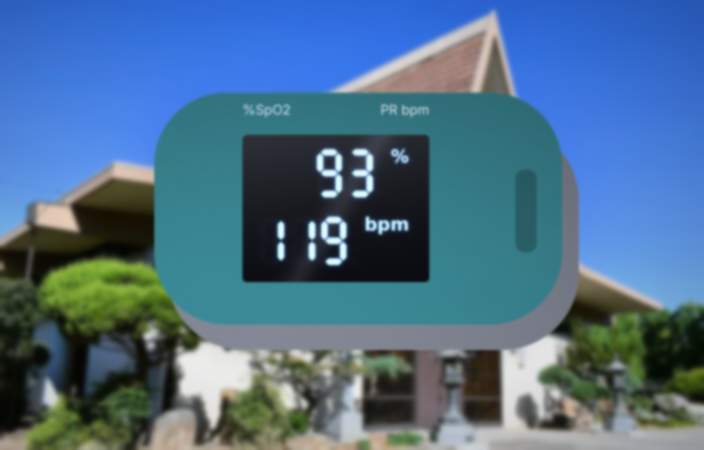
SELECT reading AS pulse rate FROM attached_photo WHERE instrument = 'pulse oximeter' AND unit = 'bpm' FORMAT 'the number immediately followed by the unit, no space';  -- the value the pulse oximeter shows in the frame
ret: 119bpm
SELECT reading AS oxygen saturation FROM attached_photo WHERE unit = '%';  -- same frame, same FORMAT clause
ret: 93%
